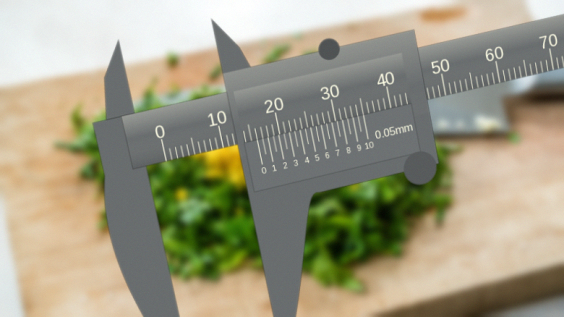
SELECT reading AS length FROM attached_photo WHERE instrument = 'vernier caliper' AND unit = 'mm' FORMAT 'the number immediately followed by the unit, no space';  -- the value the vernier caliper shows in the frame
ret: 16.0mm
